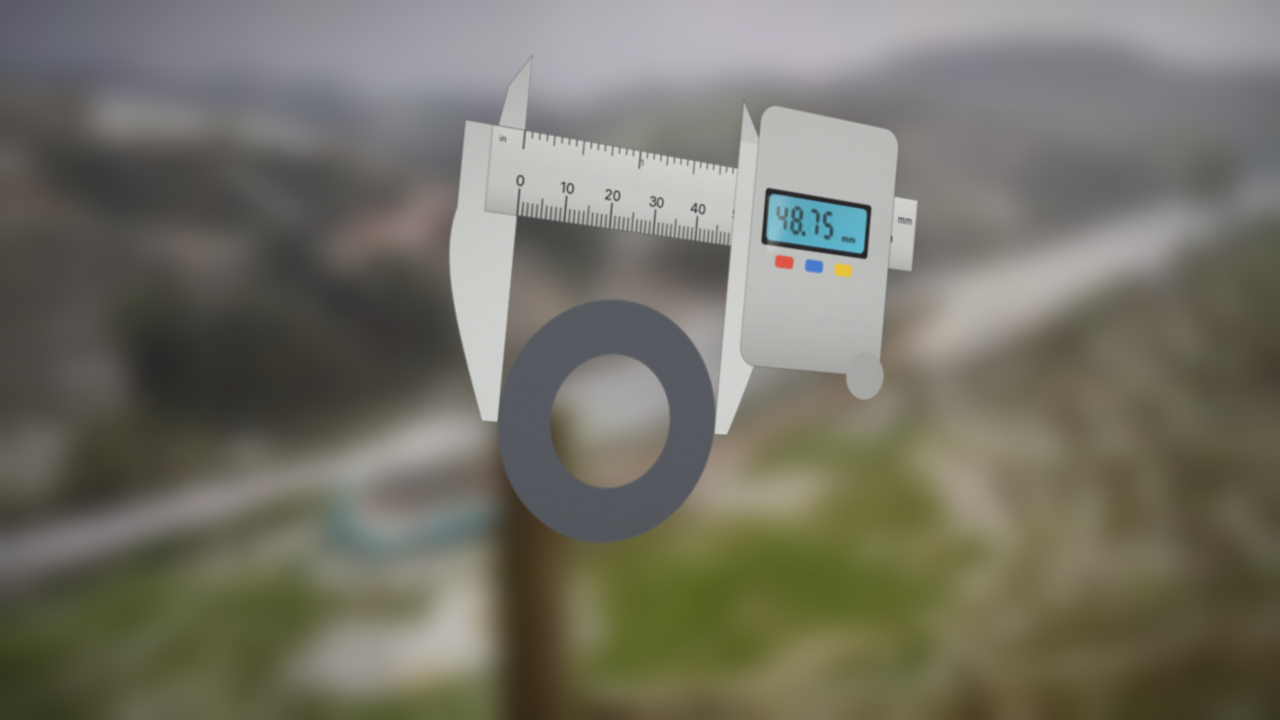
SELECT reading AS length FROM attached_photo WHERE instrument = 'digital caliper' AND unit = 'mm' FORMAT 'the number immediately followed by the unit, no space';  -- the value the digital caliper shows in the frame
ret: 48.75mm
